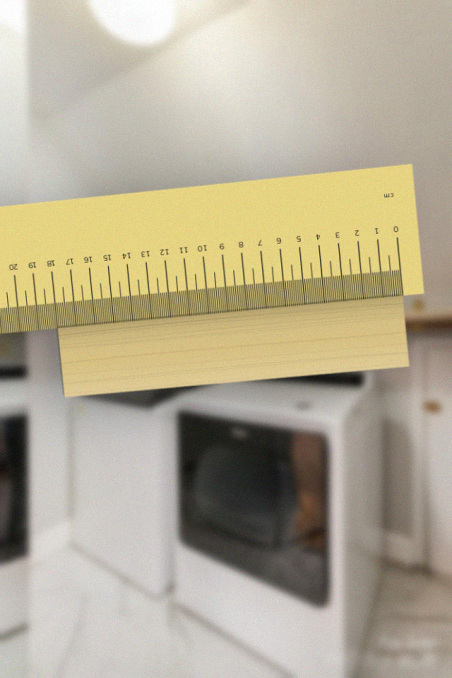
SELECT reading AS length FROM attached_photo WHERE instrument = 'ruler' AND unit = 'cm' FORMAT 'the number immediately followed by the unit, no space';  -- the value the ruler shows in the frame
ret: 18cm
